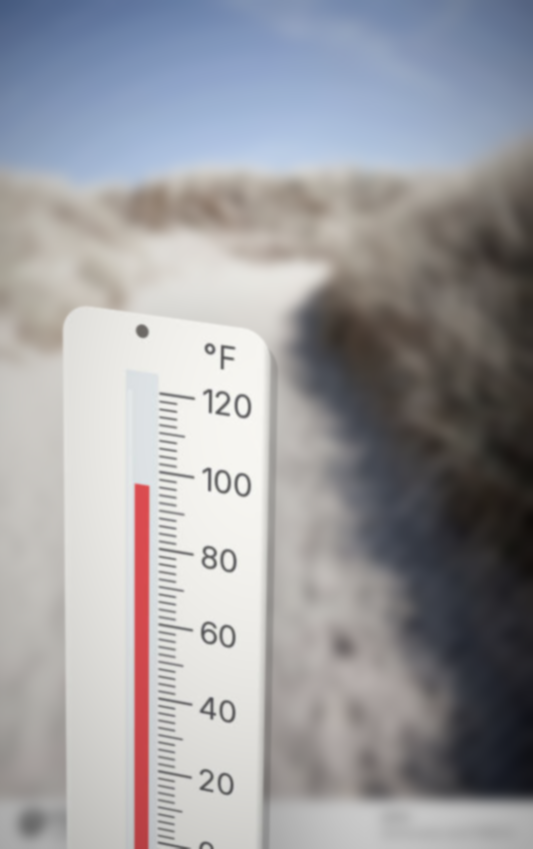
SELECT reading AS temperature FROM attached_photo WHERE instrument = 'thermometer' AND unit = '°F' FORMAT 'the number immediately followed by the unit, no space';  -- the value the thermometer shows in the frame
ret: 96°F
